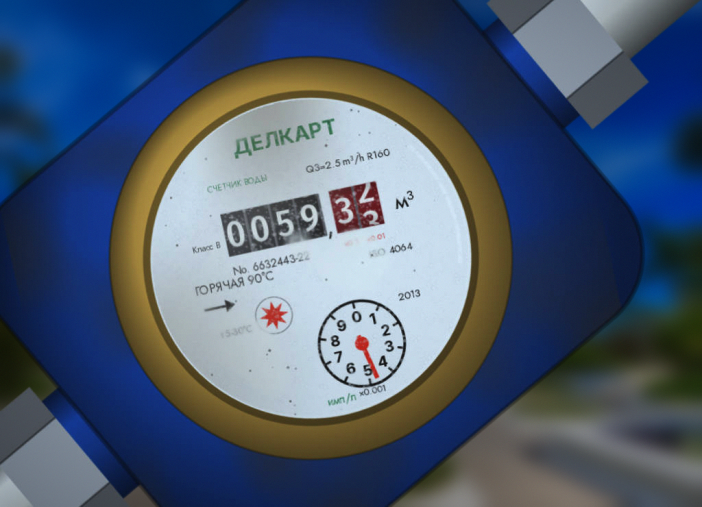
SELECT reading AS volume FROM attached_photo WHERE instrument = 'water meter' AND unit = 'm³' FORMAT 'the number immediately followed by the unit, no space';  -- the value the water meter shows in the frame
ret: 59.324m³
